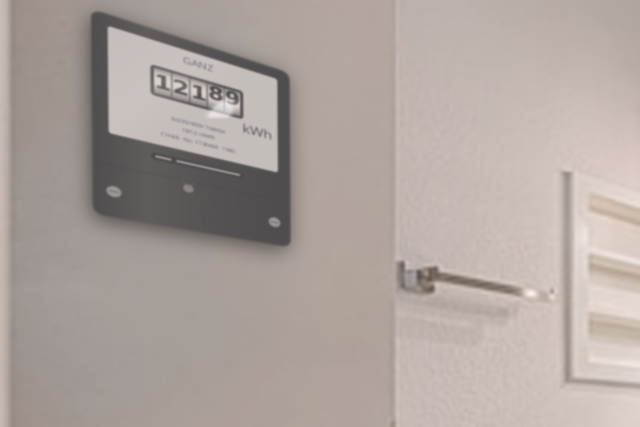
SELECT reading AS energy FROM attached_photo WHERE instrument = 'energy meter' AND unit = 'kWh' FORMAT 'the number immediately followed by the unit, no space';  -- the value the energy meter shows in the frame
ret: 12189kWh
